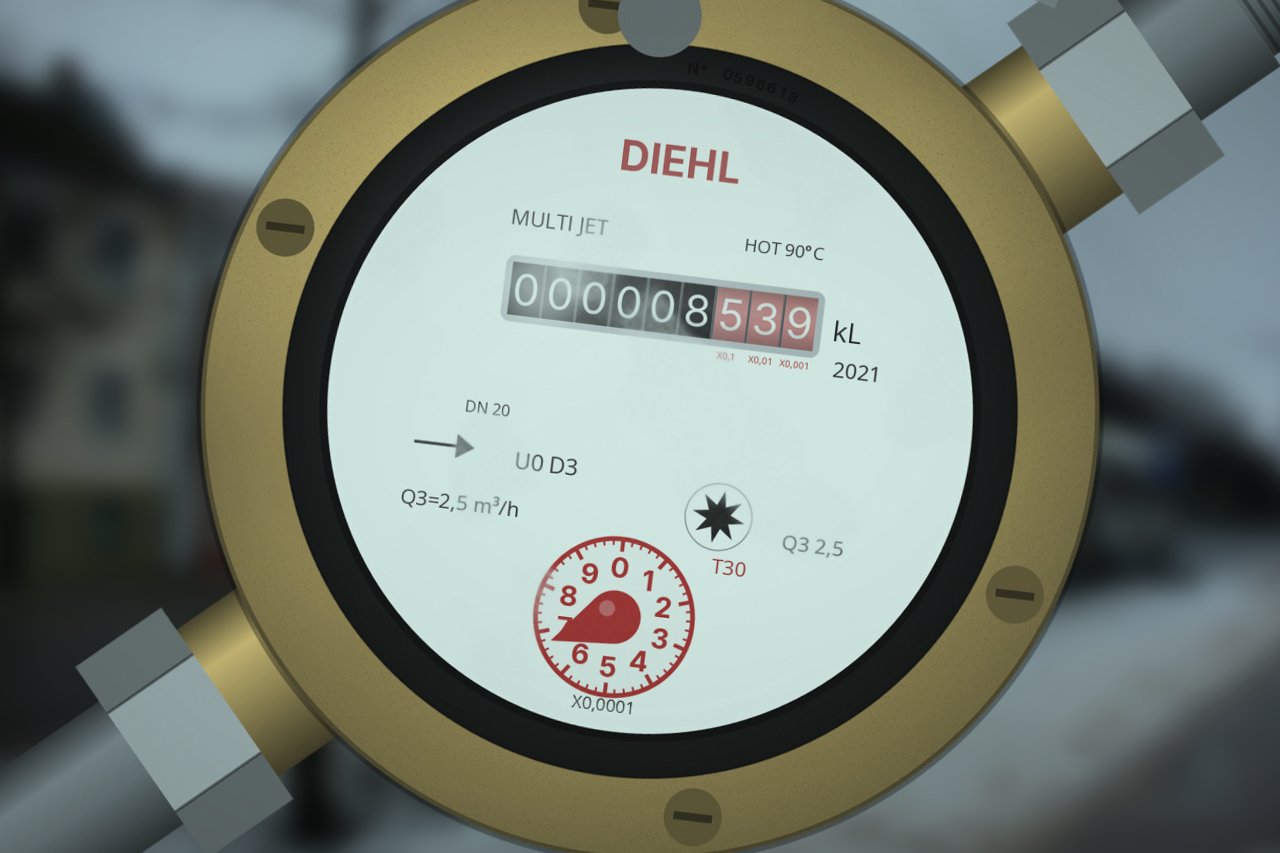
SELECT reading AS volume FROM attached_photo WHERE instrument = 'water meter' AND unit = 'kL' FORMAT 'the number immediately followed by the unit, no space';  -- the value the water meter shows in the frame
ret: 8.5396kL
